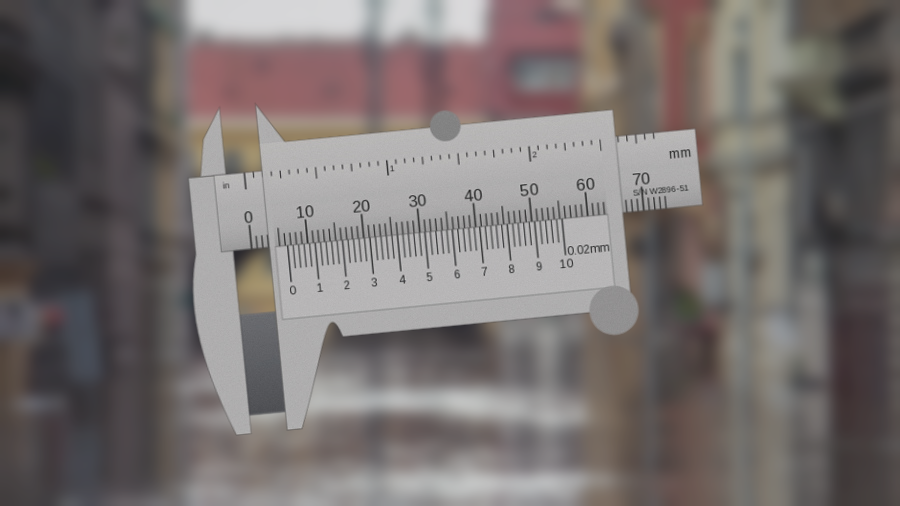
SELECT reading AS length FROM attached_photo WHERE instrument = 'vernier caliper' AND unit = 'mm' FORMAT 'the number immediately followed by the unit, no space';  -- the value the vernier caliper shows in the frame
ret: 6.4mm
